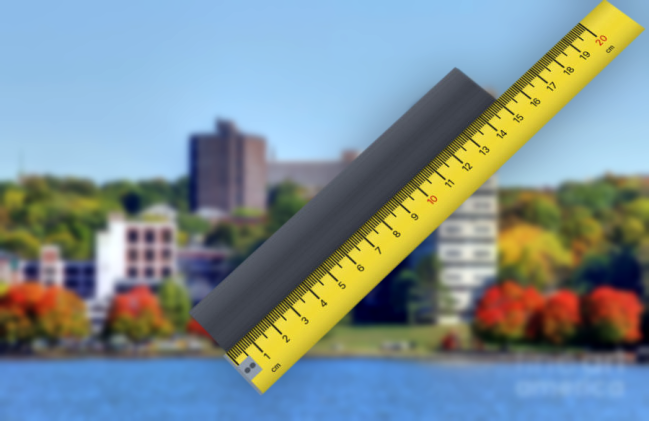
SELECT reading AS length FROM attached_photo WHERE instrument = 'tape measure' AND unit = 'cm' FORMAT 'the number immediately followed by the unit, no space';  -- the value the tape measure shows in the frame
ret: 15cm
